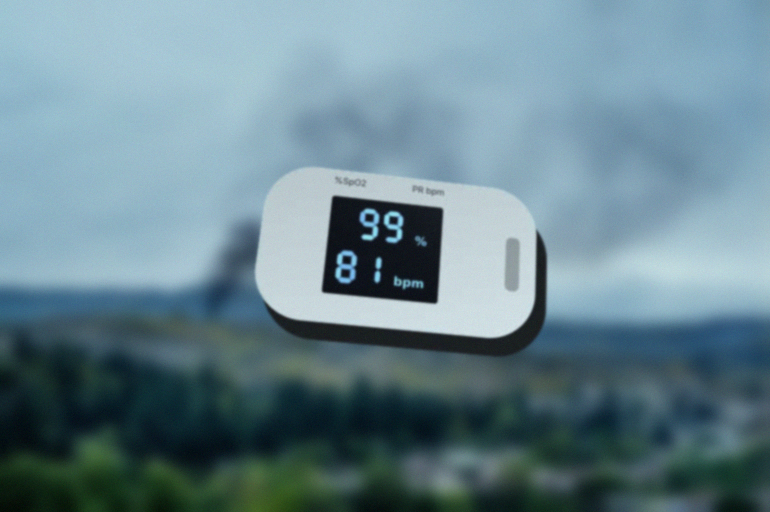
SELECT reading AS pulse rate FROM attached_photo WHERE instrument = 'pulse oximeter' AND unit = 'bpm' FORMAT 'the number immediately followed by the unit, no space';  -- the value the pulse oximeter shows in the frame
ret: 81bpm
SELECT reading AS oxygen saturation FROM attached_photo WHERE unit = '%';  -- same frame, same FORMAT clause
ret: 99%
